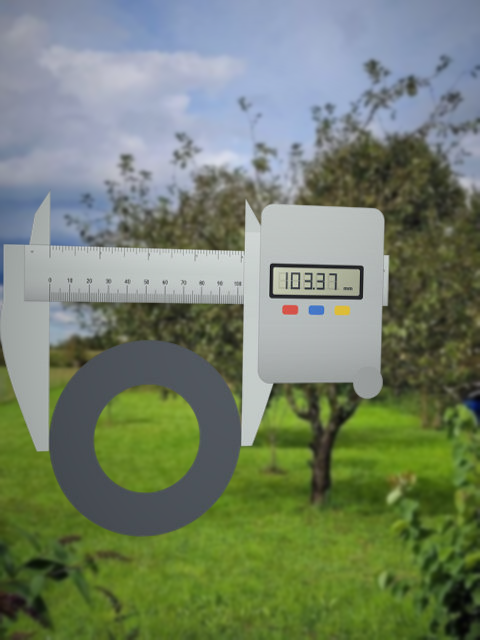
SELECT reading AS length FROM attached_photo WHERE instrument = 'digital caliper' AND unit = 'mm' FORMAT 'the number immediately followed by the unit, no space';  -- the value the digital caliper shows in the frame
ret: 103.37mm
